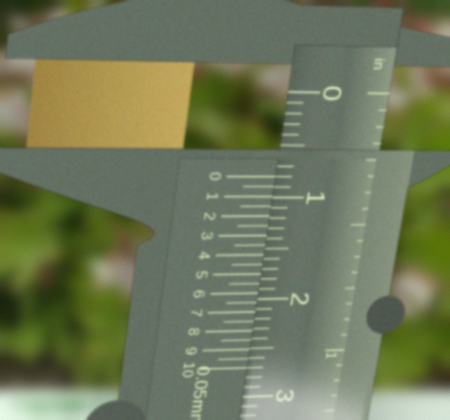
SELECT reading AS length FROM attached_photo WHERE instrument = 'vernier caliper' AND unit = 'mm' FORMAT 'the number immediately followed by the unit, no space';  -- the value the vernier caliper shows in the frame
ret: 8.0mm
